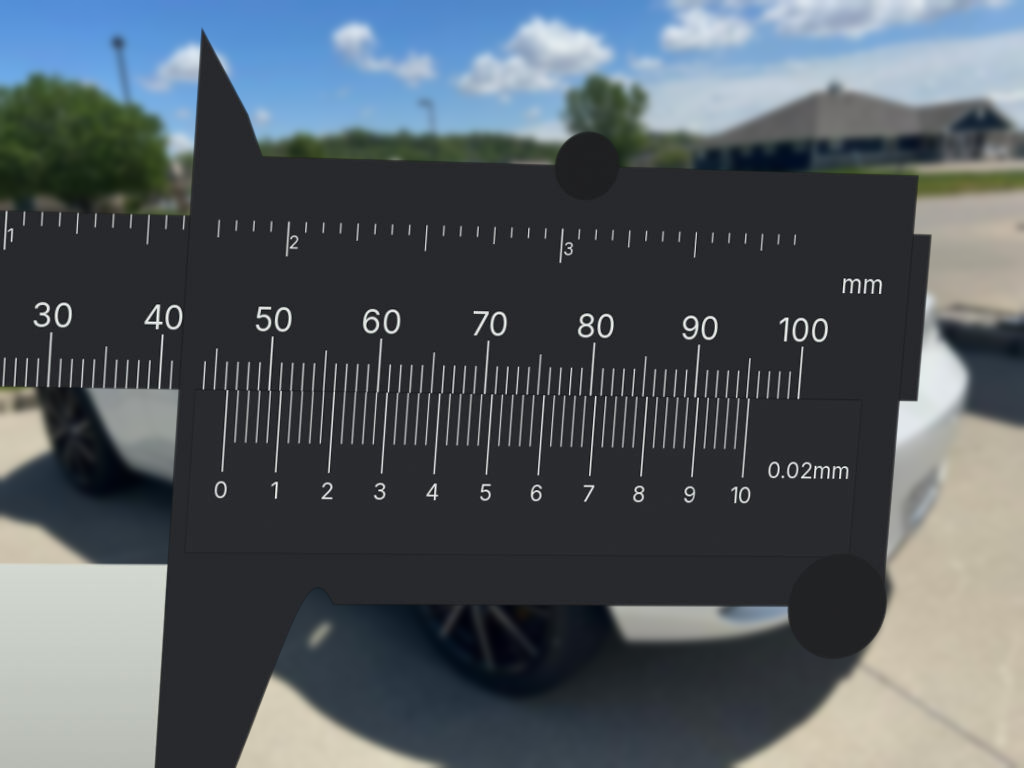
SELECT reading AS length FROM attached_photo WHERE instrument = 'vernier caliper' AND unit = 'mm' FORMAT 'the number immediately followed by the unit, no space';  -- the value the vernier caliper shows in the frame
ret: 46.2mm
